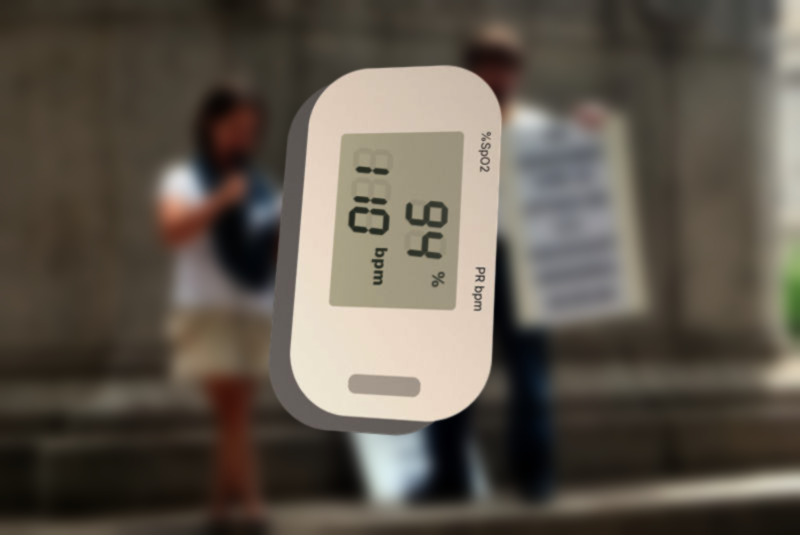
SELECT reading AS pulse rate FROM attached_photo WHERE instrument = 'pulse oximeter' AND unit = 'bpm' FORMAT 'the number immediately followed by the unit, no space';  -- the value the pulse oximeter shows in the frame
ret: 110bpm
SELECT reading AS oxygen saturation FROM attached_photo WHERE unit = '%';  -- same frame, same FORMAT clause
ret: 94%
